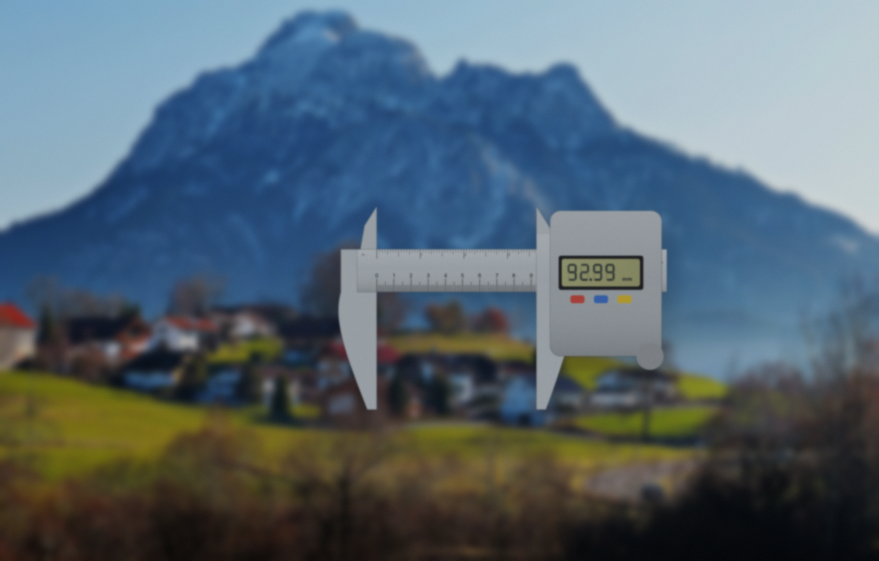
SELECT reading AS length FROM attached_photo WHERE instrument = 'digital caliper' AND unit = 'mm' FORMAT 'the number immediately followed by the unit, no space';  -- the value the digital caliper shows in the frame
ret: 92.99mm
